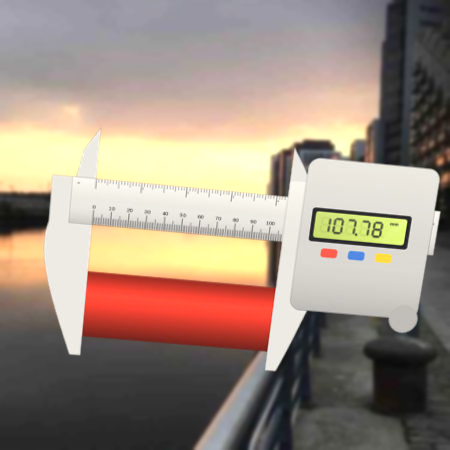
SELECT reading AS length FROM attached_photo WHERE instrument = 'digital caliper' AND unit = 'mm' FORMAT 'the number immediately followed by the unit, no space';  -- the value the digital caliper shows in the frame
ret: 107.78mm
